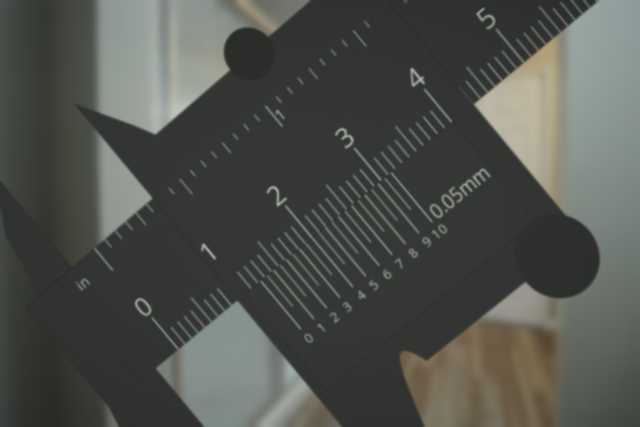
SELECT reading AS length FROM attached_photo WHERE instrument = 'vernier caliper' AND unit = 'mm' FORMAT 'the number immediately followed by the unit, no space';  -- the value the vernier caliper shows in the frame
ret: 12.4mm
